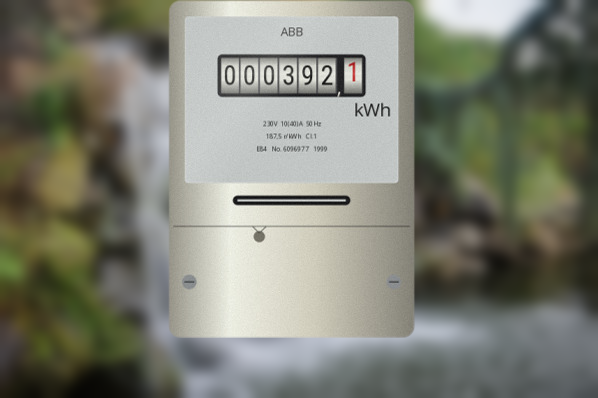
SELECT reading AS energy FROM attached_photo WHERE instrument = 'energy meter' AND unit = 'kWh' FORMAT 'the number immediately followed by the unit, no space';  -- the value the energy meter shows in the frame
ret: 392.1kWh
